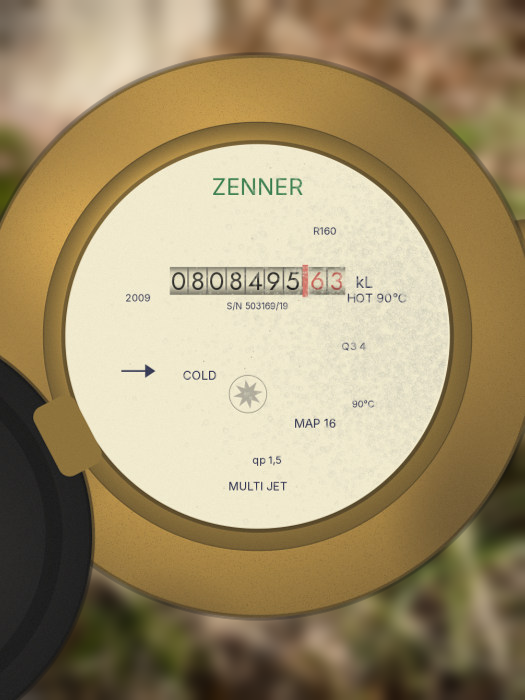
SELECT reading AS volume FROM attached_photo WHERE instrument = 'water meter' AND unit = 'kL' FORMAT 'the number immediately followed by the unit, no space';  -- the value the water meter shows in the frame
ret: 808495.63kL
